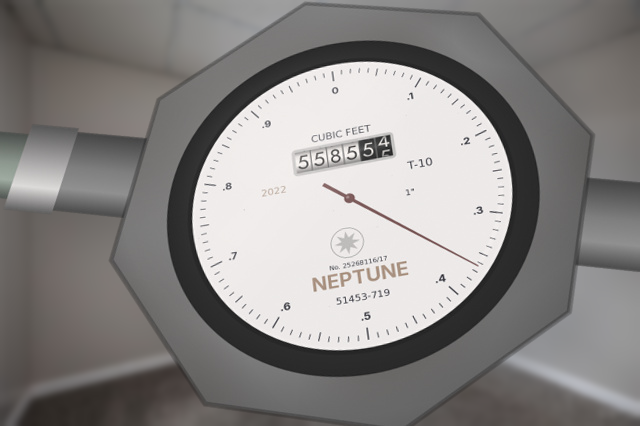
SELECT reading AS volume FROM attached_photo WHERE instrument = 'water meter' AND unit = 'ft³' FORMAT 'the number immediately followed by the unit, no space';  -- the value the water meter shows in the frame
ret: 558554.36ft³
